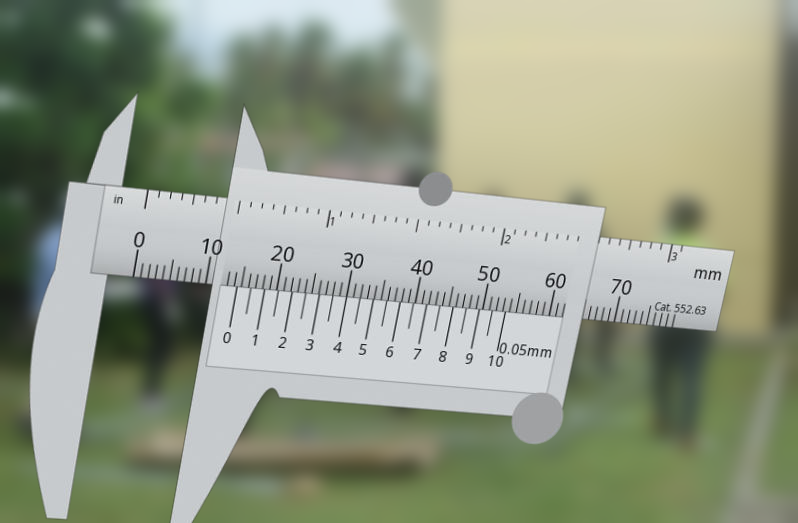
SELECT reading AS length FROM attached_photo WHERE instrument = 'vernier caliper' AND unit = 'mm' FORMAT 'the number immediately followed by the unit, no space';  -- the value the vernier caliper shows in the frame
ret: 14.4mm
